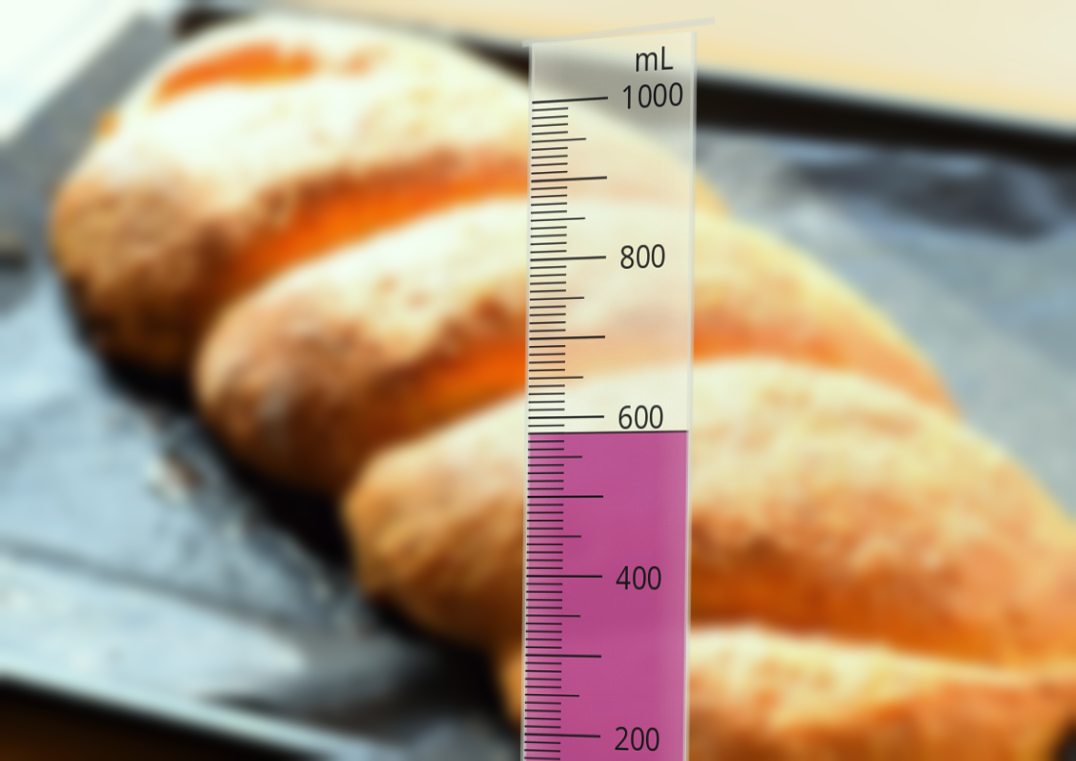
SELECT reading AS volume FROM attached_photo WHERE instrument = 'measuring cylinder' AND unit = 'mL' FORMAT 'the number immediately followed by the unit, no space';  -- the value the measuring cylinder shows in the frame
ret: 580mL
